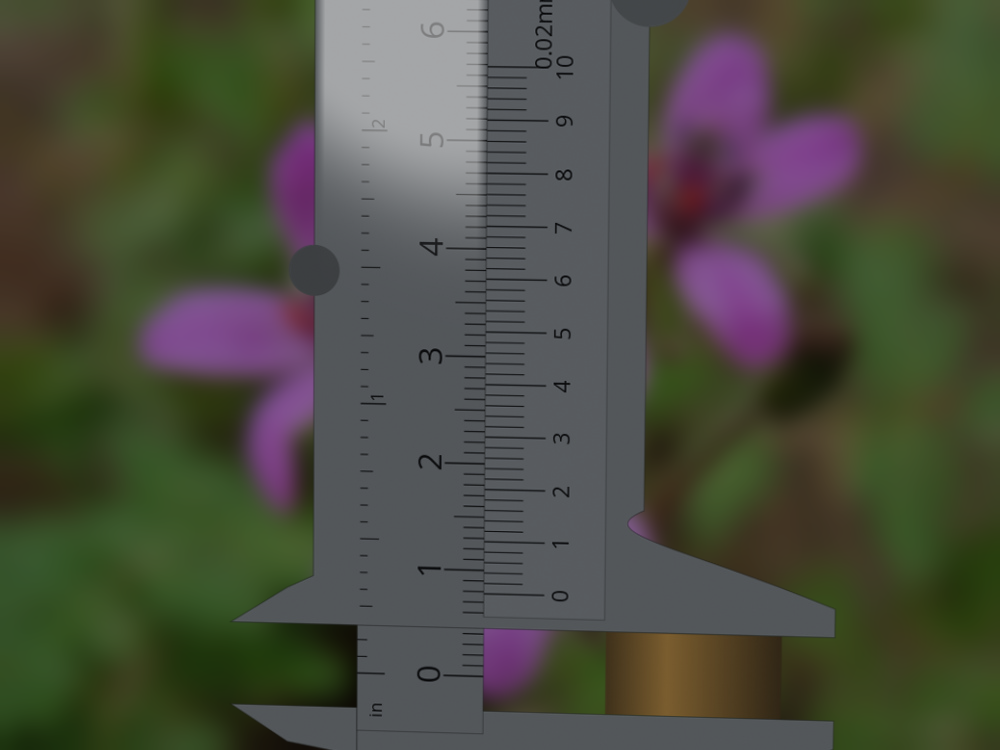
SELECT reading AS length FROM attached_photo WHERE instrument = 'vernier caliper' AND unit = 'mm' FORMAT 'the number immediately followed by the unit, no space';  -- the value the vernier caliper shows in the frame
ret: 7.8mm
